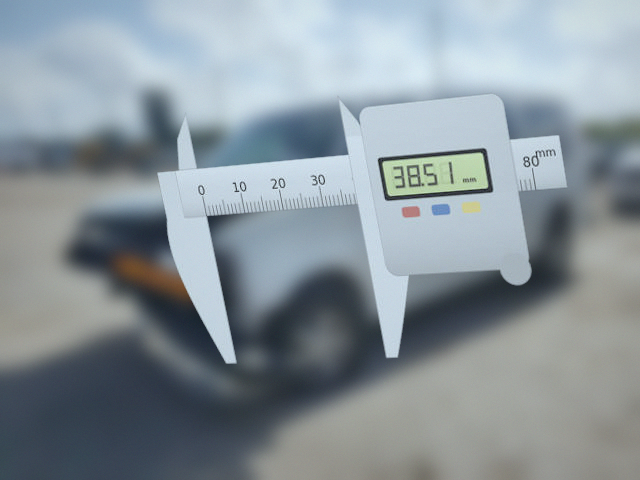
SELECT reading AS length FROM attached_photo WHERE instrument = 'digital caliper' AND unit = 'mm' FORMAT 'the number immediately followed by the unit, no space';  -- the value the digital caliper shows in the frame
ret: 38.51mm
